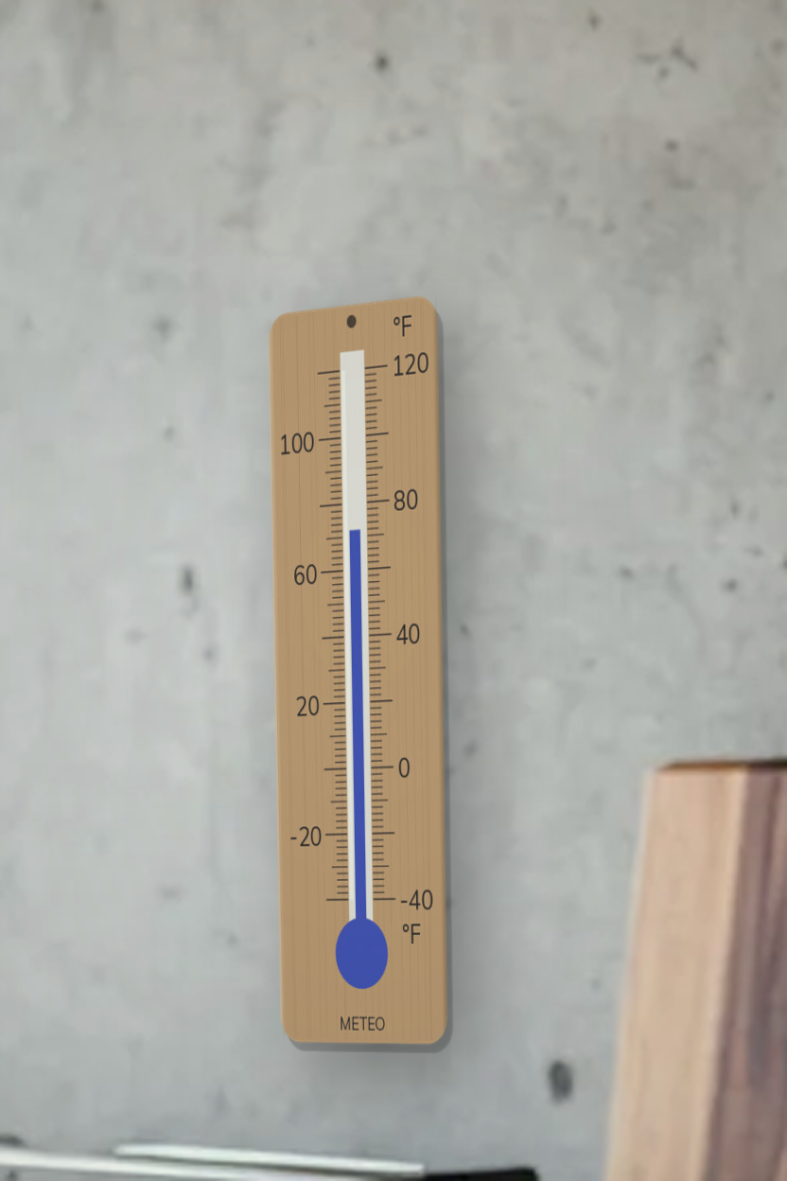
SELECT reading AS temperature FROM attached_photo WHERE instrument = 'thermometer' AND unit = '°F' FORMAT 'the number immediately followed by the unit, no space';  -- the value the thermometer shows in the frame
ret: 72°F
